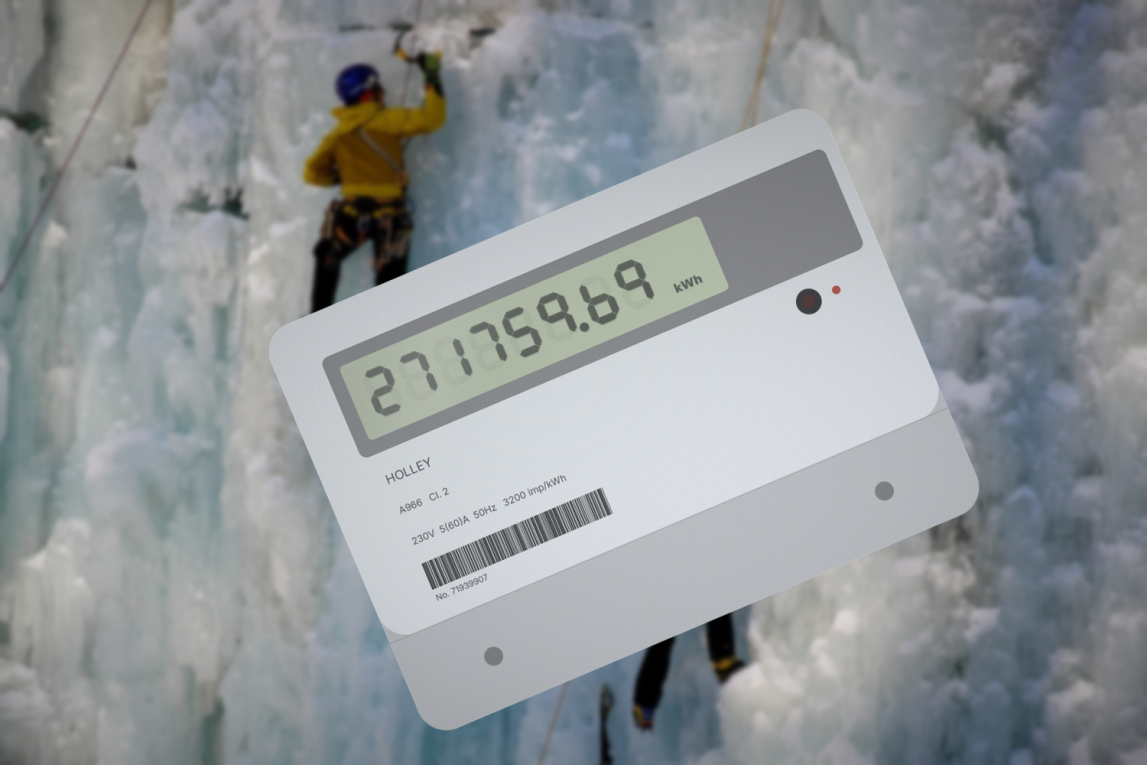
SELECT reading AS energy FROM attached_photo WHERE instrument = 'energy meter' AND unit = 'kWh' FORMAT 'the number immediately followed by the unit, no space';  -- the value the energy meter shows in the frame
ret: 271759.69kWh
